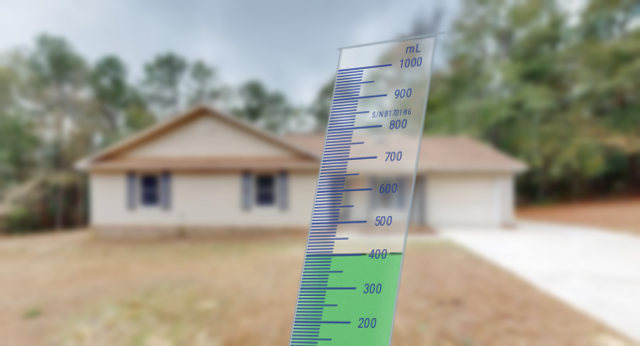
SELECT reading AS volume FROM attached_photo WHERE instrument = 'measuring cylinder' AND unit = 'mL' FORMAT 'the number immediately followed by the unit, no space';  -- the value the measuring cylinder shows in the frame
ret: 400mL
